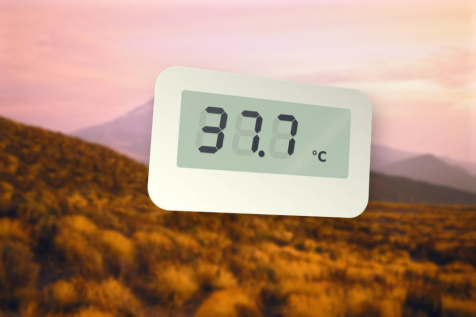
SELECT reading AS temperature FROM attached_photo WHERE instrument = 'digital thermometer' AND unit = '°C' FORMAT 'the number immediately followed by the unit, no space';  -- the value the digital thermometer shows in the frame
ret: 37.7°C
